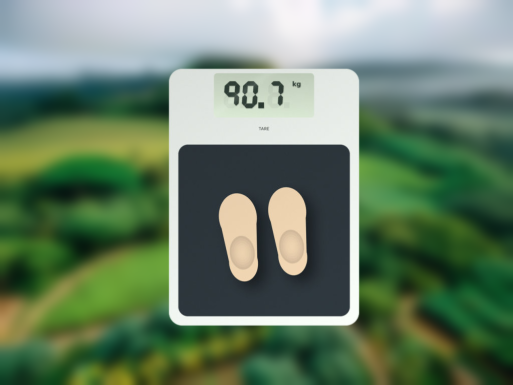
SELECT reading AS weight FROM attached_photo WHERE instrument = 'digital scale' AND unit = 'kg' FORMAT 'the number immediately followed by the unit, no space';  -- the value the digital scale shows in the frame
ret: 90.7kg
